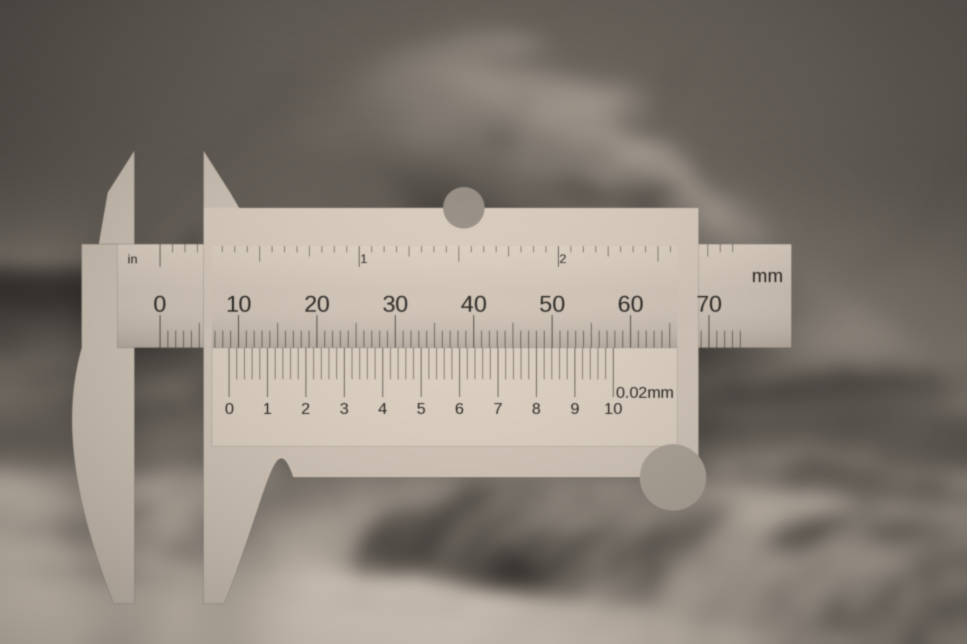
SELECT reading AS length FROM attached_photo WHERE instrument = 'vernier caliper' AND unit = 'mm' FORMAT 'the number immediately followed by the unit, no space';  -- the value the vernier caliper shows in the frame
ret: 8.8mm
